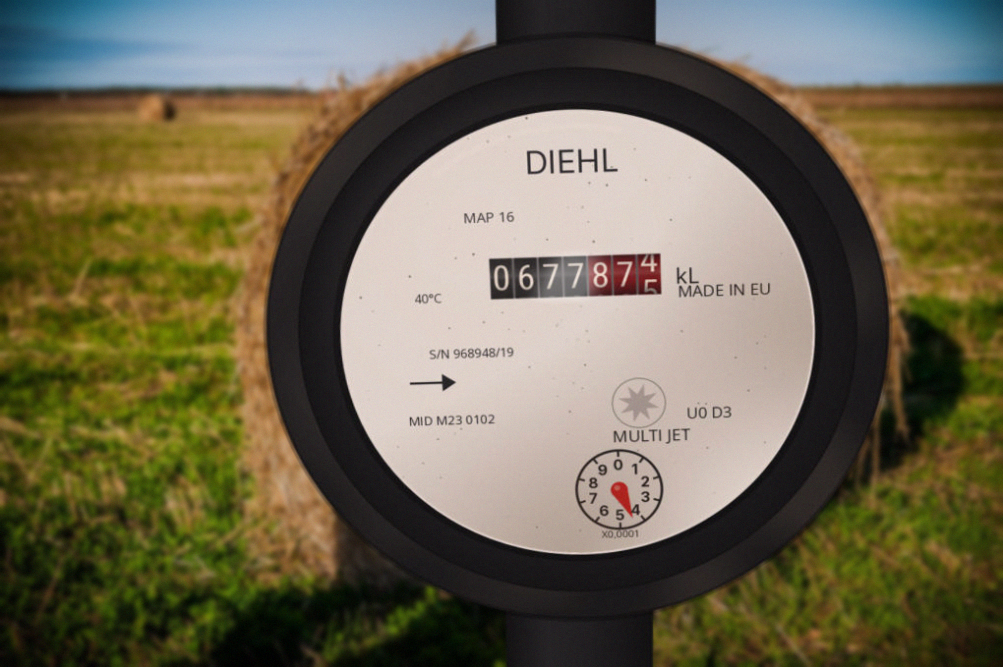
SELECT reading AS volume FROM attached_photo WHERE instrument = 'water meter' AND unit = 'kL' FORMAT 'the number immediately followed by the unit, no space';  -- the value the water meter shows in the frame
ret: 677.8744kL
